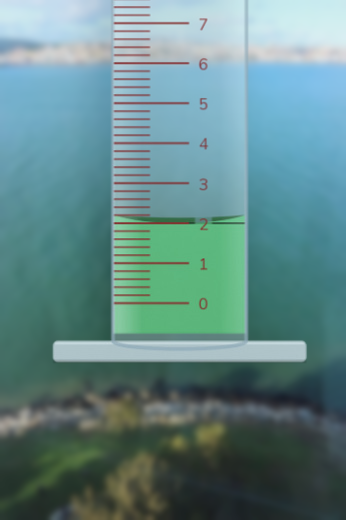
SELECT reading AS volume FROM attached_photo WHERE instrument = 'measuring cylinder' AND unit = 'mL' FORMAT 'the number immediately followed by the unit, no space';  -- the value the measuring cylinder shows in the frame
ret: 2mL
